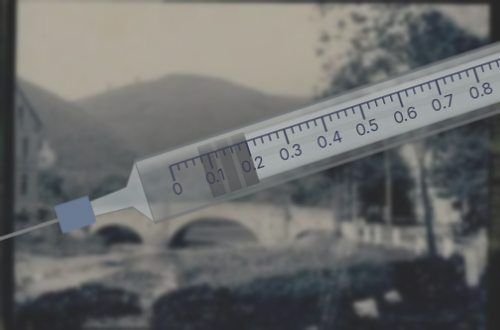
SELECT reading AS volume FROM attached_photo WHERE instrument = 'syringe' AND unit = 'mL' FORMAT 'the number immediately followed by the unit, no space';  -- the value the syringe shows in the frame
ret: 0.08mL
